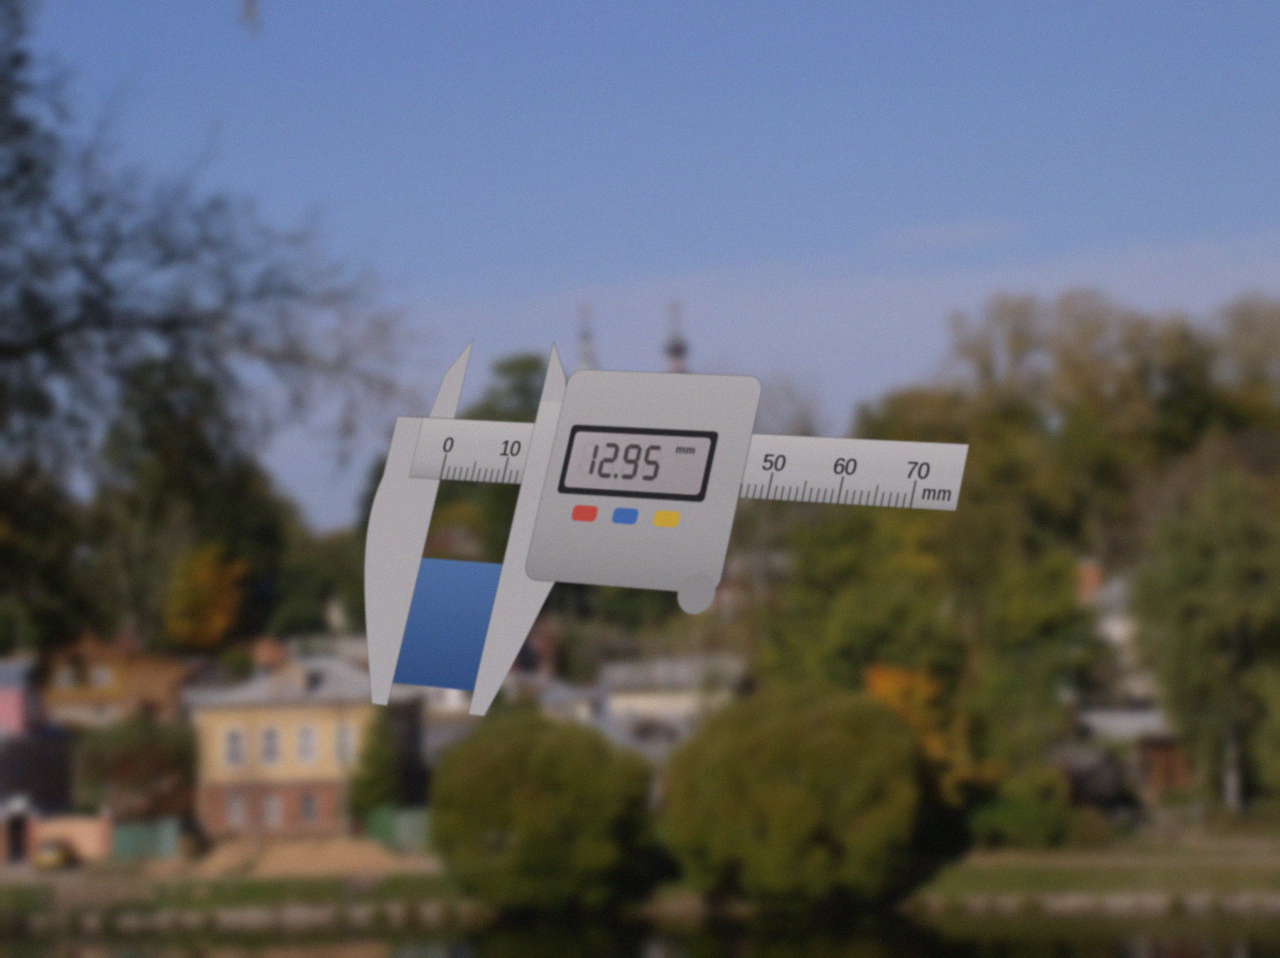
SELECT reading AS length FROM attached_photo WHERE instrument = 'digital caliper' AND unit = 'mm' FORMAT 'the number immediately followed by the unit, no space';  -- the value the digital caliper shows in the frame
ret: 12.95mm
